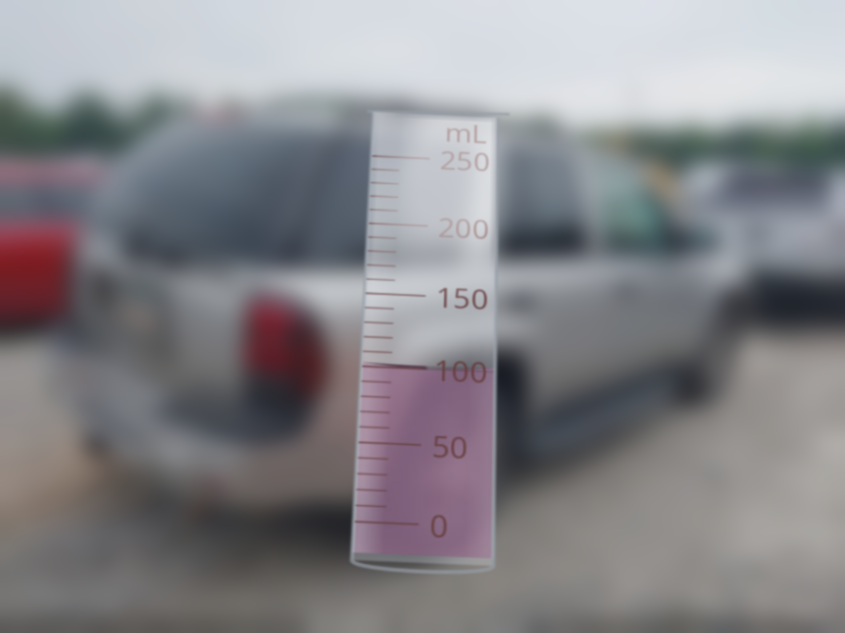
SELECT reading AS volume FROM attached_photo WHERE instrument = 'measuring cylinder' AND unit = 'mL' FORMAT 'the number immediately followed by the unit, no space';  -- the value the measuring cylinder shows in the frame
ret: 100mL
